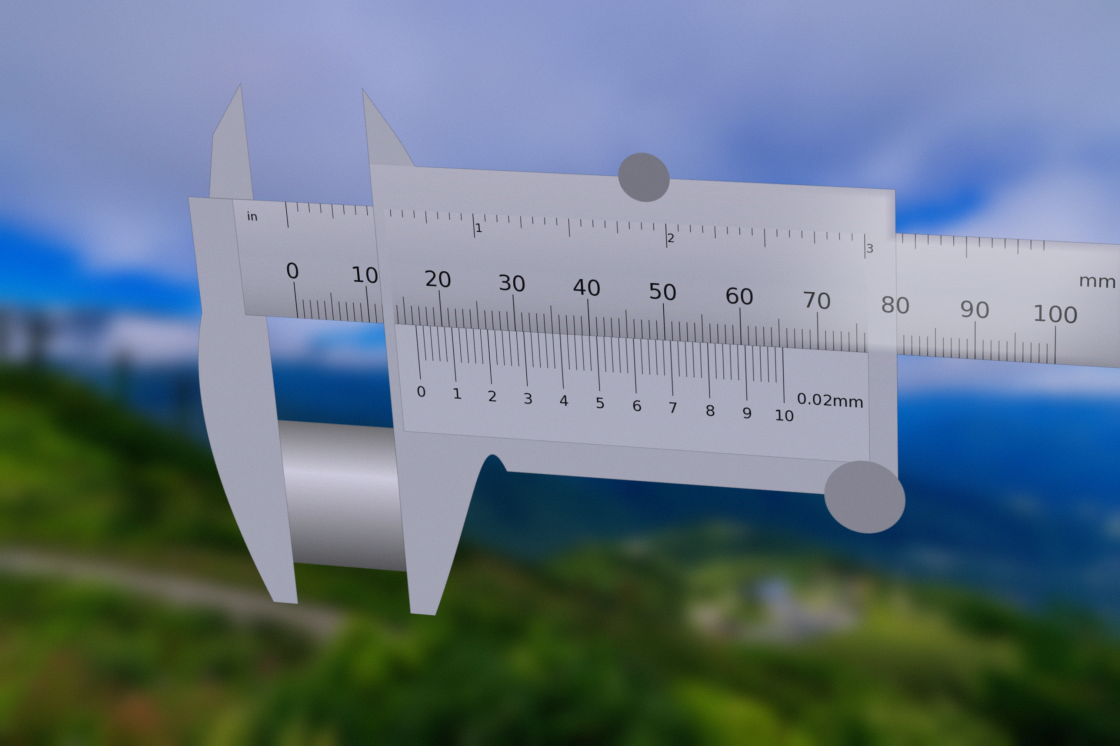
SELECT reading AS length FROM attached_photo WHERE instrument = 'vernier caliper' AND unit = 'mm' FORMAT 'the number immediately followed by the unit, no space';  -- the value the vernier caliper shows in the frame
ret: 16.4mm
